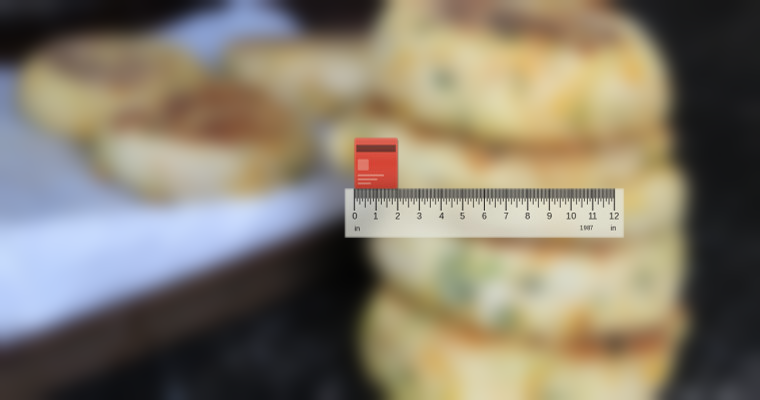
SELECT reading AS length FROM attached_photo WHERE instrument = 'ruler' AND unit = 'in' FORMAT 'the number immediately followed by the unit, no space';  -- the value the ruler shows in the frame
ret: 2in
